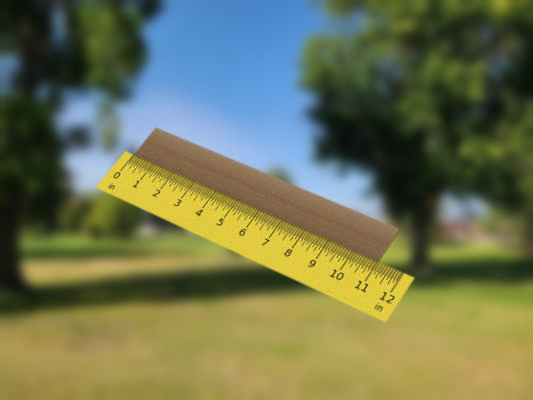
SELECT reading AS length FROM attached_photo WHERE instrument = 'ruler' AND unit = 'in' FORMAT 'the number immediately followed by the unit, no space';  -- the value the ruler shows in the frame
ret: 11in
